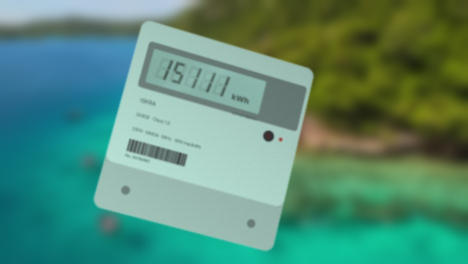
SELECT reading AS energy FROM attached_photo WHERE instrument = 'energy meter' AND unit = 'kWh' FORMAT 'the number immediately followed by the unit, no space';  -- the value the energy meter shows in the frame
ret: 15111kWh
